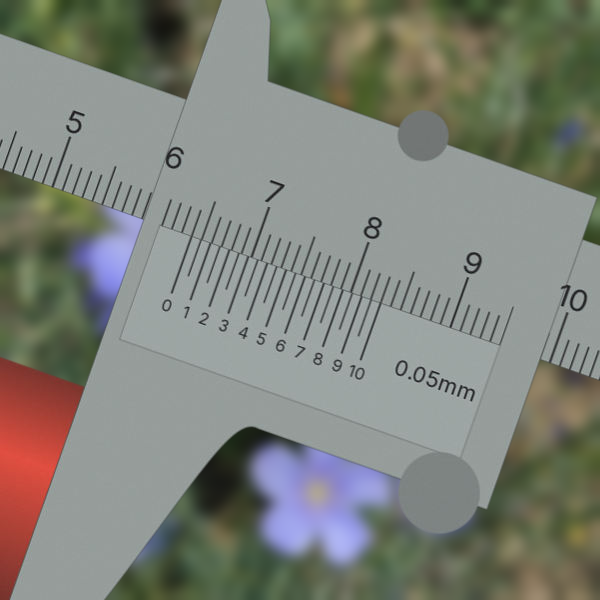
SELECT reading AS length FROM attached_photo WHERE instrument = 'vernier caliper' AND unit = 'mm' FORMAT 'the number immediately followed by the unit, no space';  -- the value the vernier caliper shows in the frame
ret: 64.0mm
